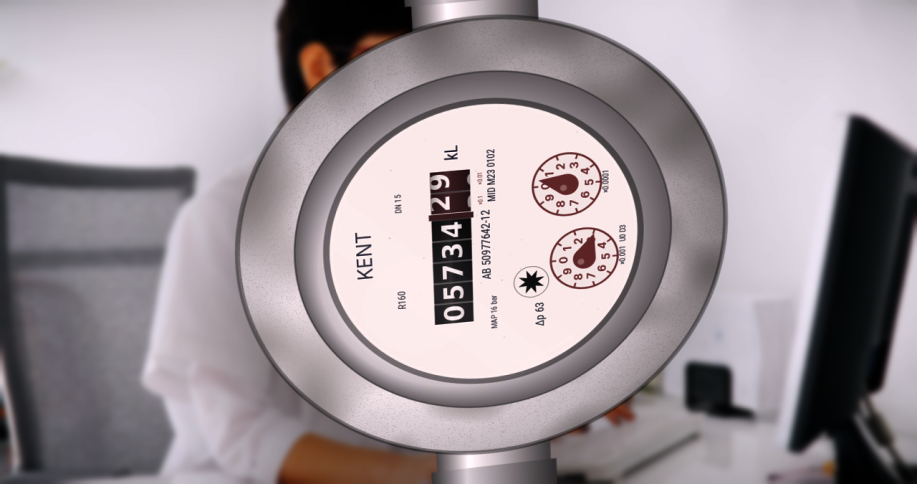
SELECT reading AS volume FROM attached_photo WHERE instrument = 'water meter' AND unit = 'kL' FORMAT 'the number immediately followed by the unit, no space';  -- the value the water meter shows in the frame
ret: 5734.2930kL
